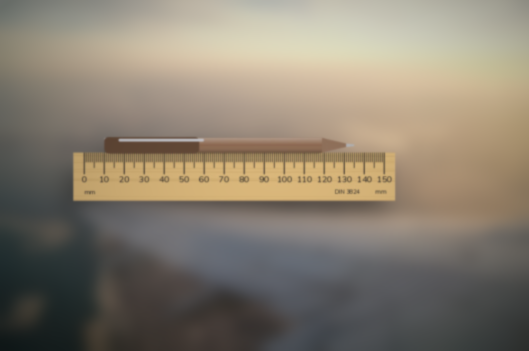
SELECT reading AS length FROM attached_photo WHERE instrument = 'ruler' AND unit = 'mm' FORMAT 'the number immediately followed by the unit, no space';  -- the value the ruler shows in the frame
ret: 125mm
